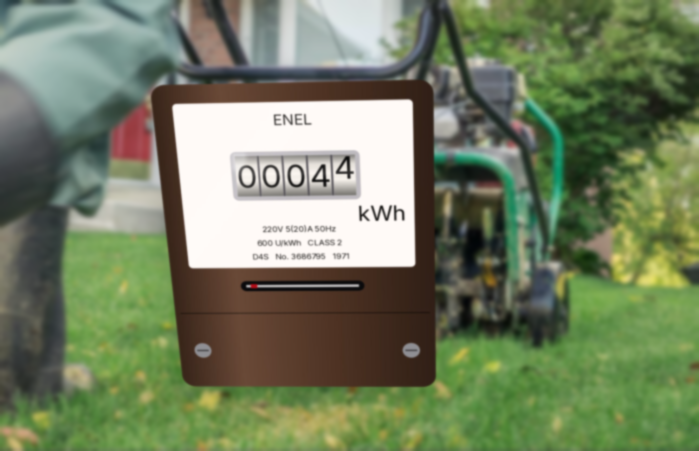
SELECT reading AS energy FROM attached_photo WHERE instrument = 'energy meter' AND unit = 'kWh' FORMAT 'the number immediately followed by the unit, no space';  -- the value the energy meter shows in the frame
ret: 44kWh
